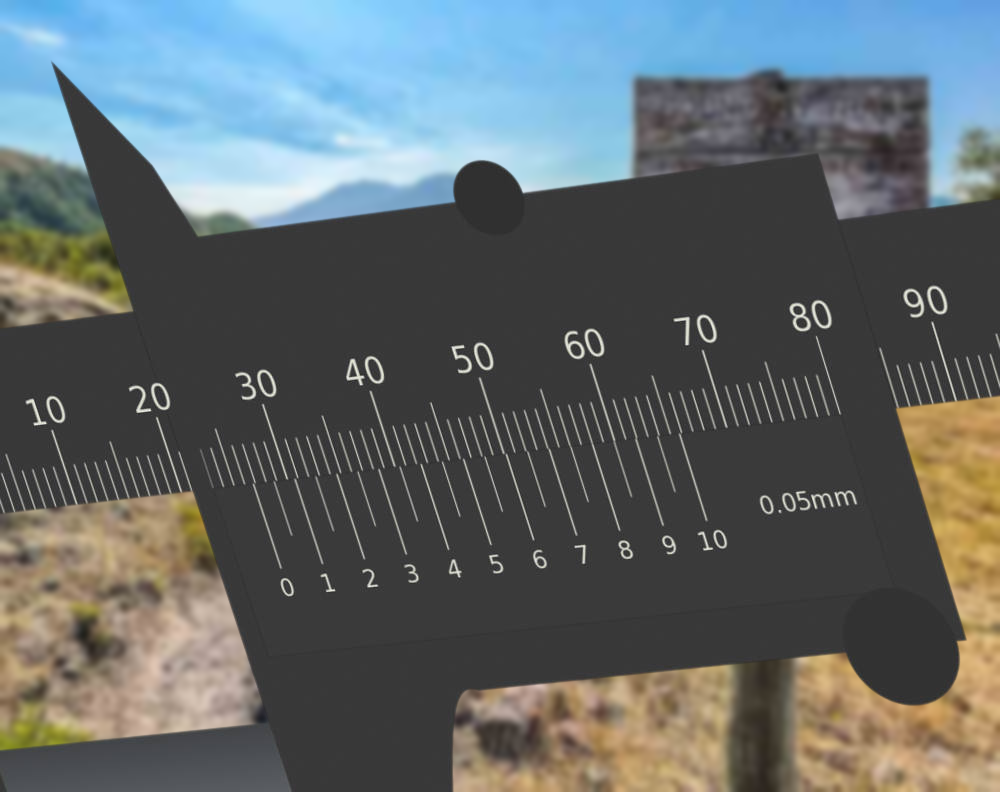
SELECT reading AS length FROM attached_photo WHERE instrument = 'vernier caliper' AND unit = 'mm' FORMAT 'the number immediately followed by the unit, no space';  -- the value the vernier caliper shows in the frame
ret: 26.8mm
